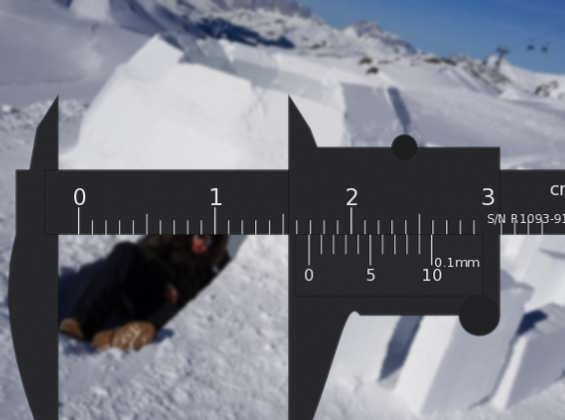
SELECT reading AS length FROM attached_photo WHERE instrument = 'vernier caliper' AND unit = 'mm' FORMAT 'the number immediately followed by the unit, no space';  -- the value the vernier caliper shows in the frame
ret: 16.9mm
